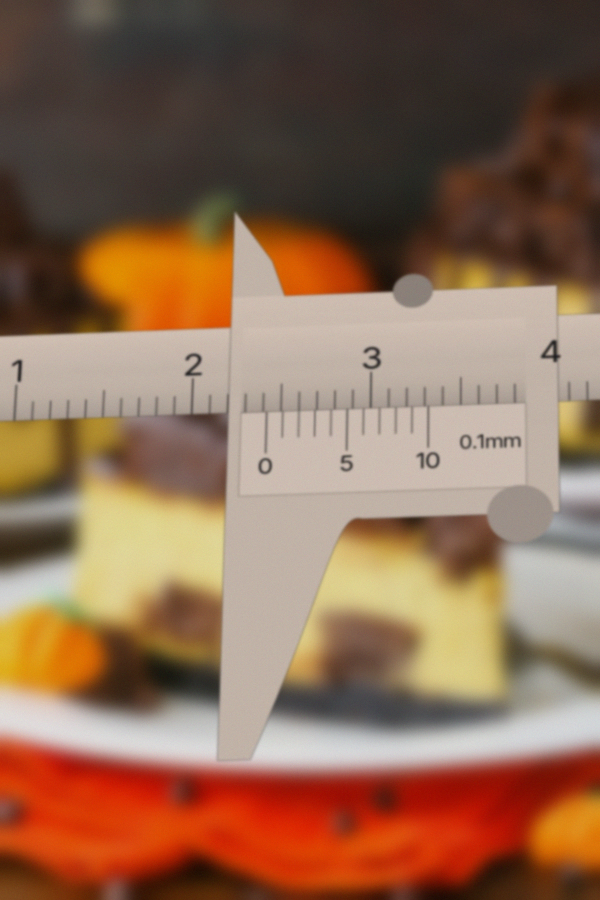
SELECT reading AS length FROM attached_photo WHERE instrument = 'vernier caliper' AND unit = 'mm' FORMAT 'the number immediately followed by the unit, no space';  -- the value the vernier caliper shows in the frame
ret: 24.2mm
